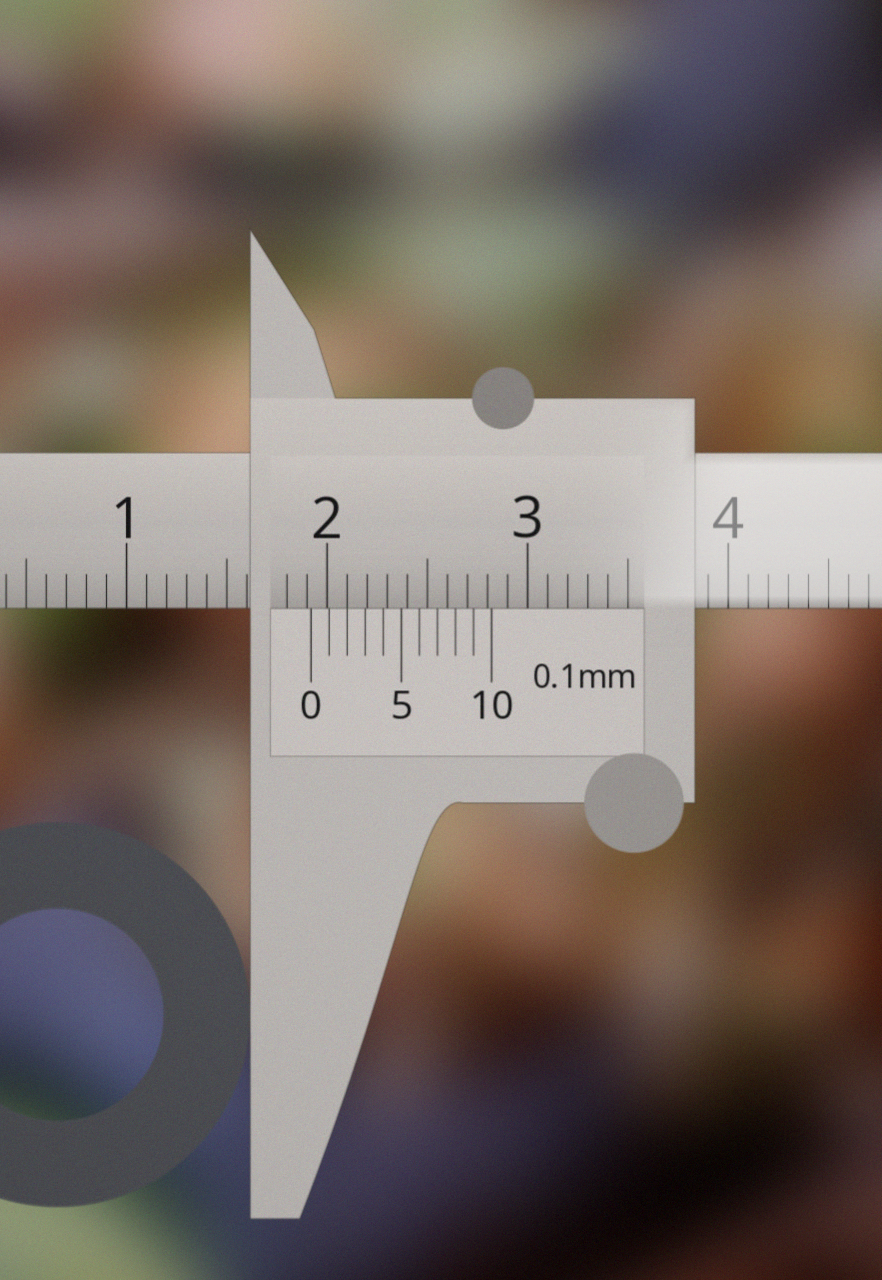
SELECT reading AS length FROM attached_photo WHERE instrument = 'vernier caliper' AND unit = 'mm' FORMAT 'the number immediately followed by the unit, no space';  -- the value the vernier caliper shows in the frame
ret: 19.2mm
